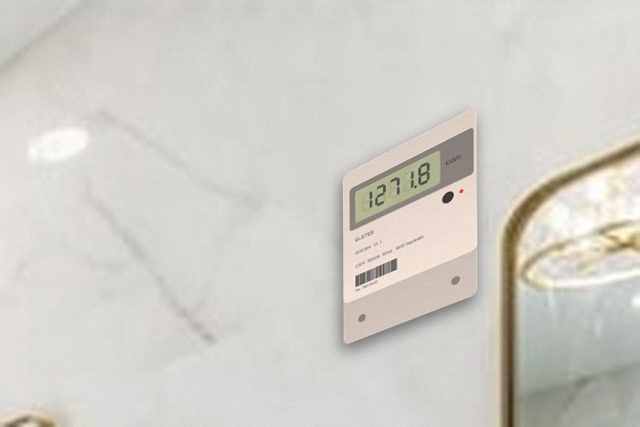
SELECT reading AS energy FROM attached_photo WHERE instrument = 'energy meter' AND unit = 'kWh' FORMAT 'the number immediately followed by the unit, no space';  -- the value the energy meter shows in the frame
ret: 1271.8kWh
